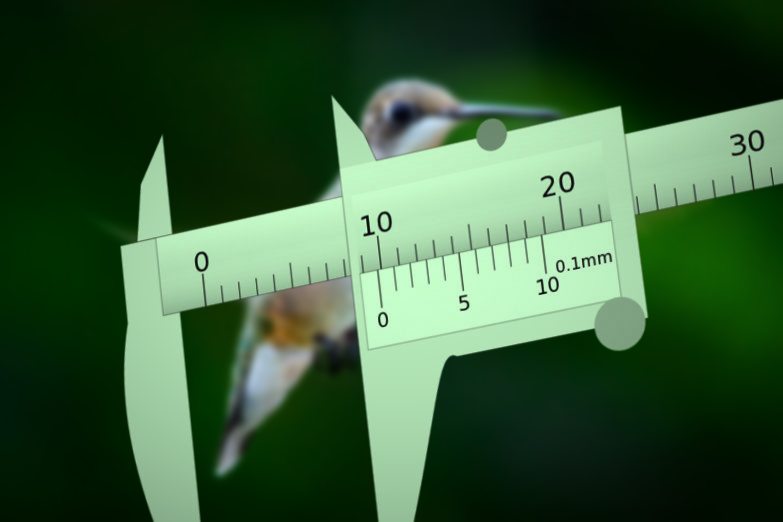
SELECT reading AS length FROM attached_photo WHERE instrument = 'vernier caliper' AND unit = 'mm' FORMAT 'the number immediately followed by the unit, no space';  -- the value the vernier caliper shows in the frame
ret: 9.8mm
